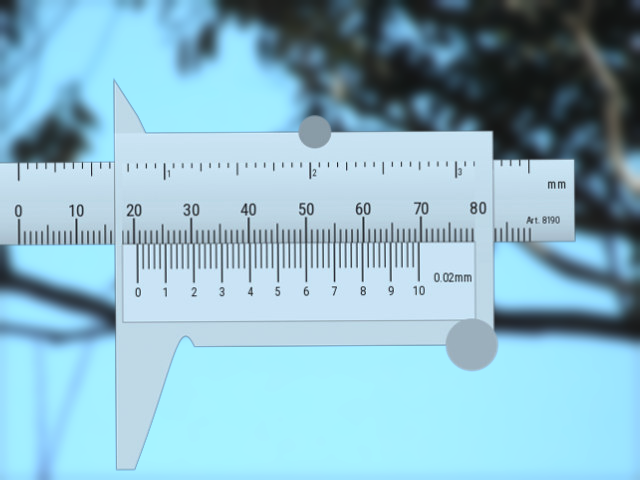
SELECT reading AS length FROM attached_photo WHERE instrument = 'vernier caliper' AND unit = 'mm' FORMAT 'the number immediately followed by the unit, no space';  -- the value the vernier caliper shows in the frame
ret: 20.6mm
